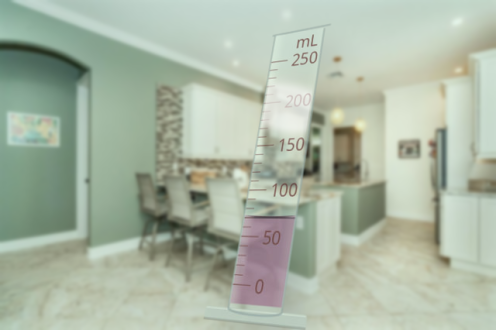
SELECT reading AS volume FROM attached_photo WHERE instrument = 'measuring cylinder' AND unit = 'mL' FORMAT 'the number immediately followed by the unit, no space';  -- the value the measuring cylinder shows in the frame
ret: 70mL
